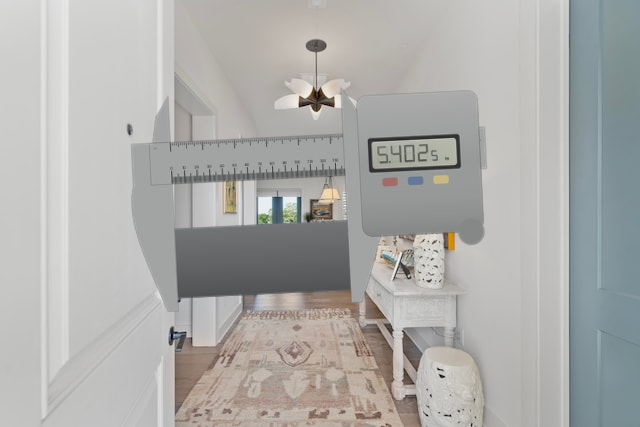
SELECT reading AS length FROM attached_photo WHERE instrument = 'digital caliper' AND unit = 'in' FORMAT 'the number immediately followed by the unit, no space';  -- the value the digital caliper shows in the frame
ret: 5.4025in
